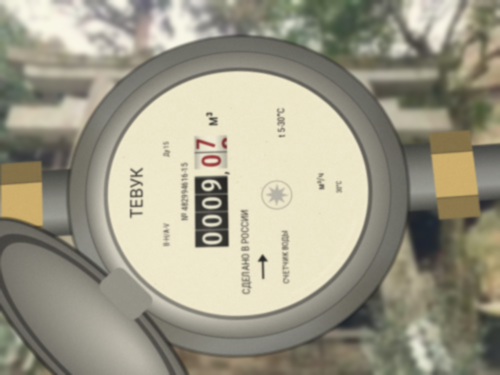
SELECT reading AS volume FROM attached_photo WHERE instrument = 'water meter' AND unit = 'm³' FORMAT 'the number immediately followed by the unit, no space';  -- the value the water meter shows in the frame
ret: 9.07m³
